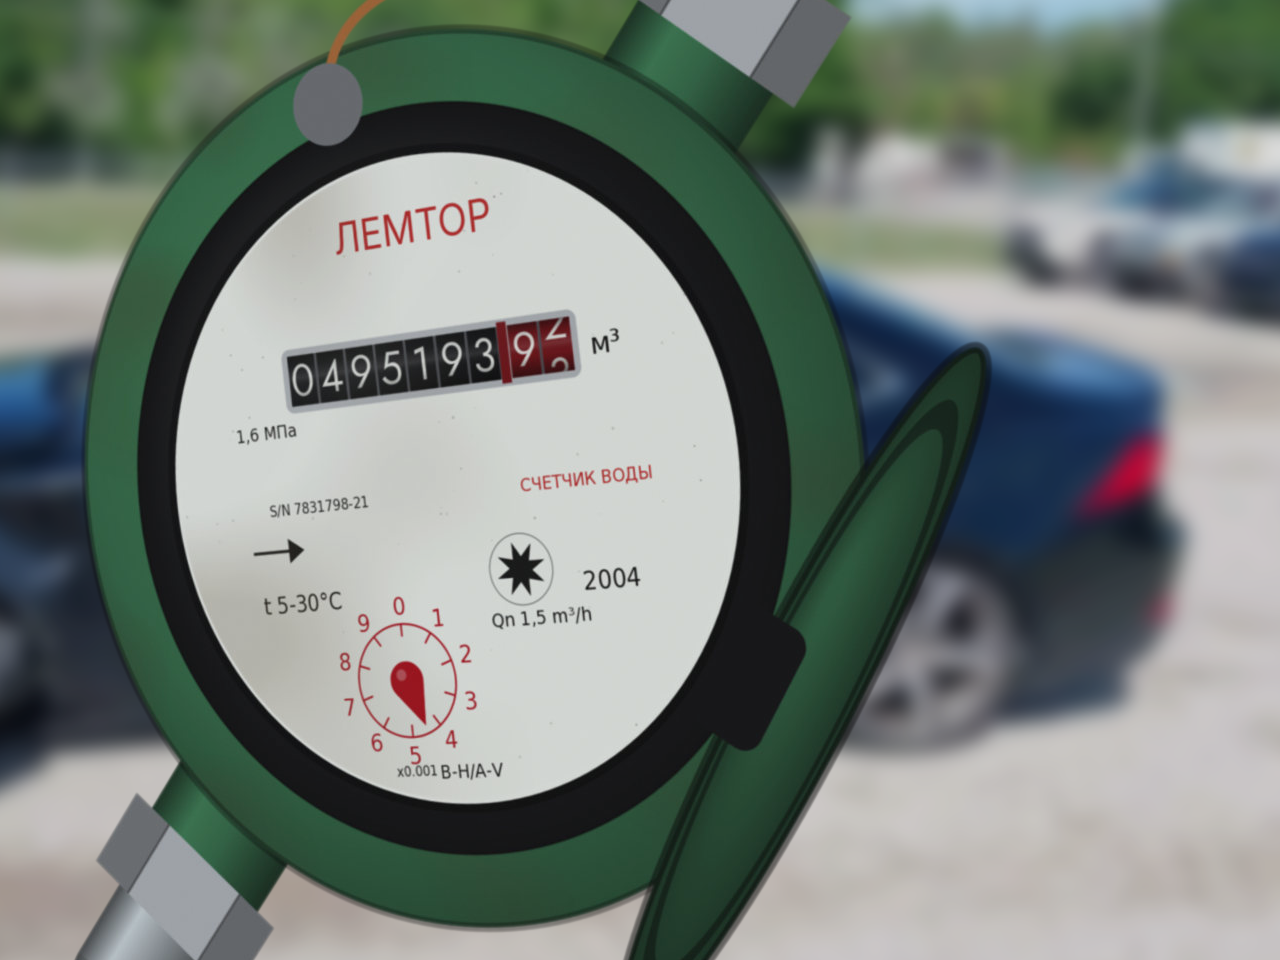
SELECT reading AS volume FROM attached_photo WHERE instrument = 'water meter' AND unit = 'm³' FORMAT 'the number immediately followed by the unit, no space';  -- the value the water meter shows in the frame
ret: 495193.924m³
